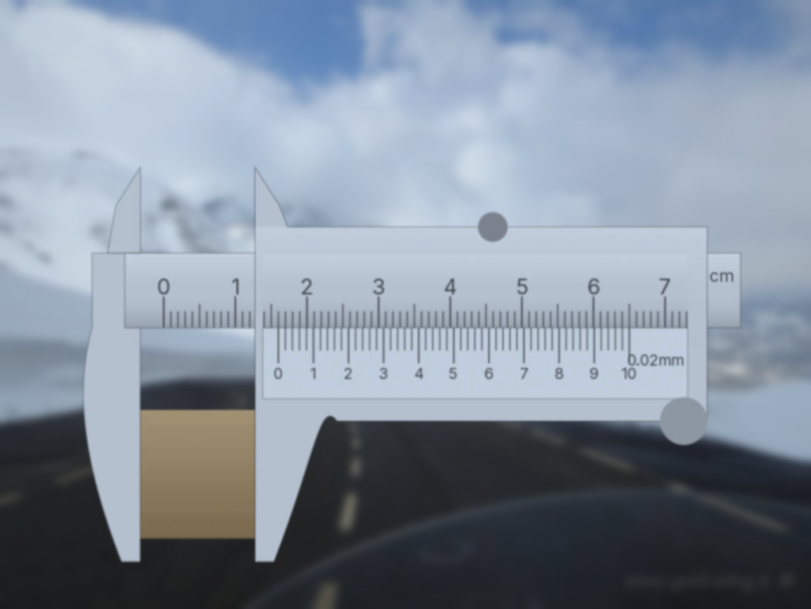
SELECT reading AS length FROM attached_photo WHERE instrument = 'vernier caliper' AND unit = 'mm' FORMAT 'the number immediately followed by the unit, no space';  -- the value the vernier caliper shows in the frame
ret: 16.0mm
